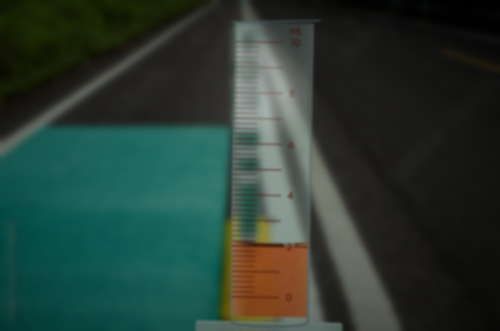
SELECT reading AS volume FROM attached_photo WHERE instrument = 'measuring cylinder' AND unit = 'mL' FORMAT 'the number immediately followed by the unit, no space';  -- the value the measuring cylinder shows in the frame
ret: 2mL
